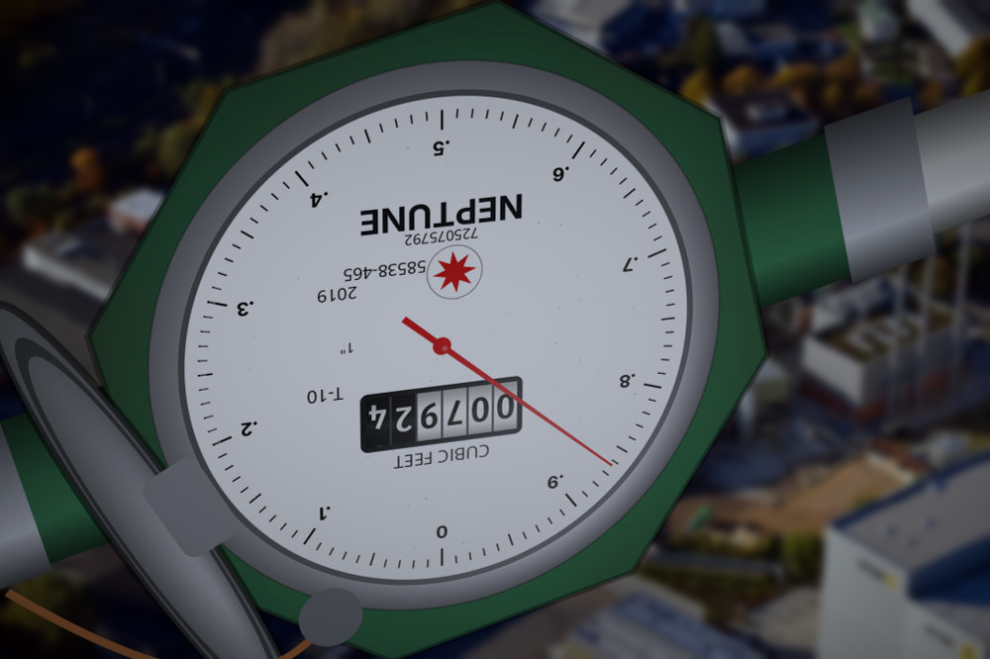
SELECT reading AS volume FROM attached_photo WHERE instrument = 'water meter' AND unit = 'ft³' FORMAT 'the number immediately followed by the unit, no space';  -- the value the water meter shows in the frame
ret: 7923.86ft³
